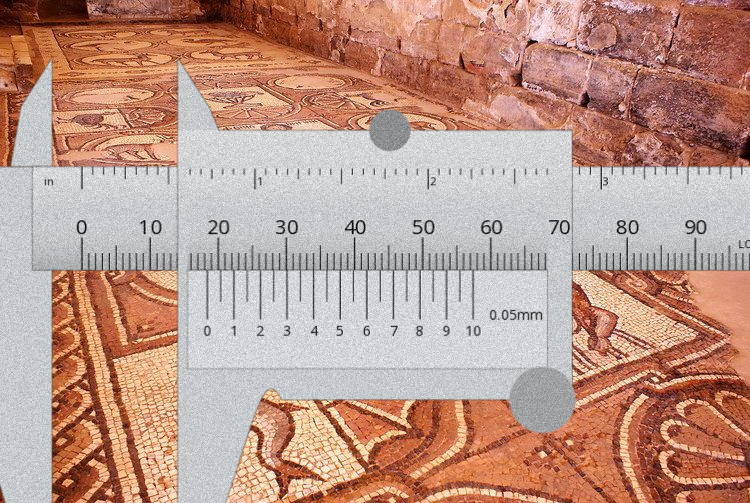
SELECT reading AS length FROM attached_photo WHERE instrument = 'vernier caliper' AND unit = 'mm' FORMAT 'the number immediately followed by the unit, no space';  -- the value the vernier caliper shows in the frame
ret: 18.4mm
